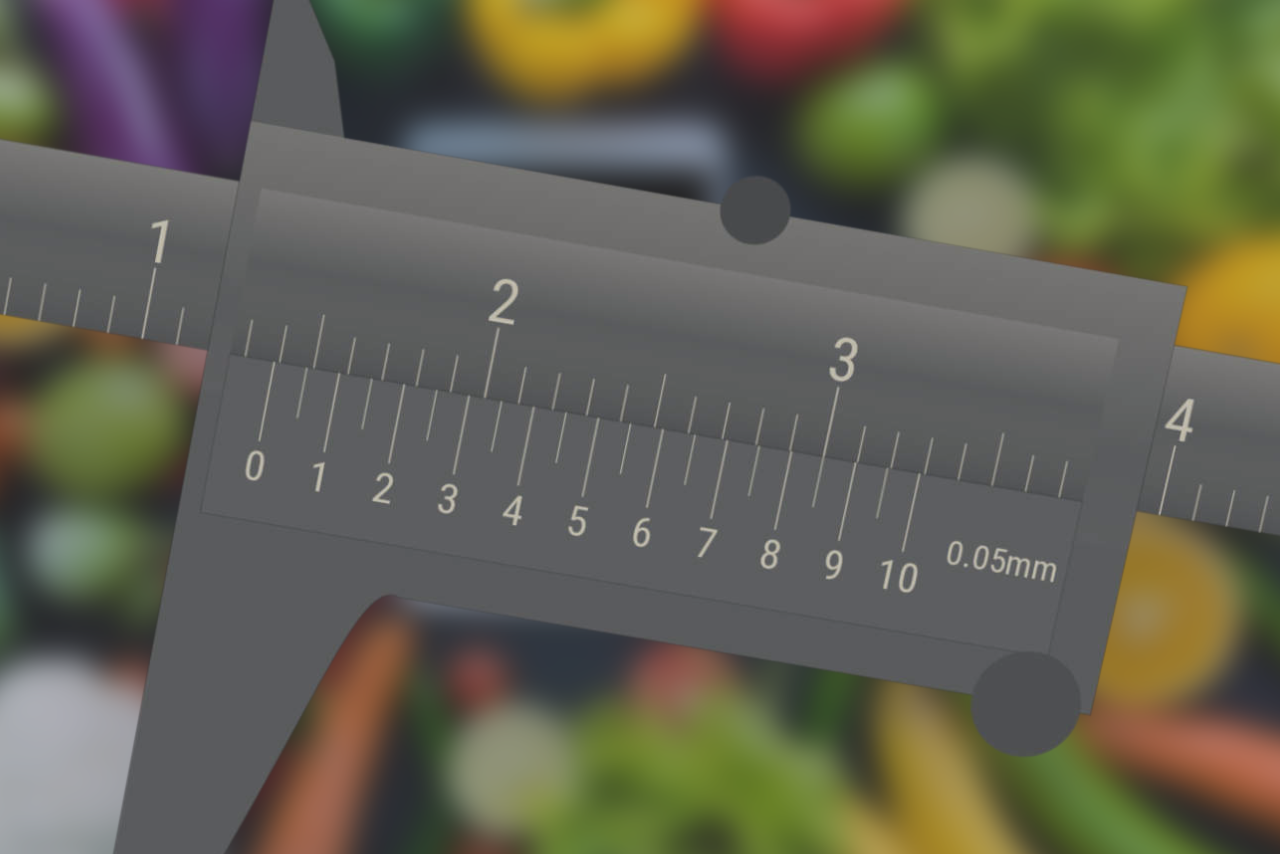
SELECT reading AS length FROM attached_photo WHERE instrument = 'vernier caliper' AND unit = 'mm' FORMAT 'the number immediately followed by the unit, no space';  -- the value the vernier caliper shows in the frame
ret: 13.85mm
